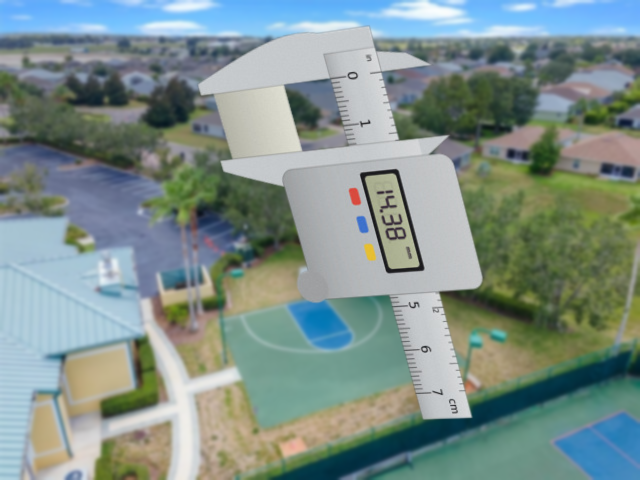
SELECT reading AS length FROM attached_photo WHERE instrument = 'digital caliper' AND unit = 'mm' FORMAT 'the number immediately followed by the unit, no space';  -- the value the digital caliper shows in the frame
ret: 14.38mm
